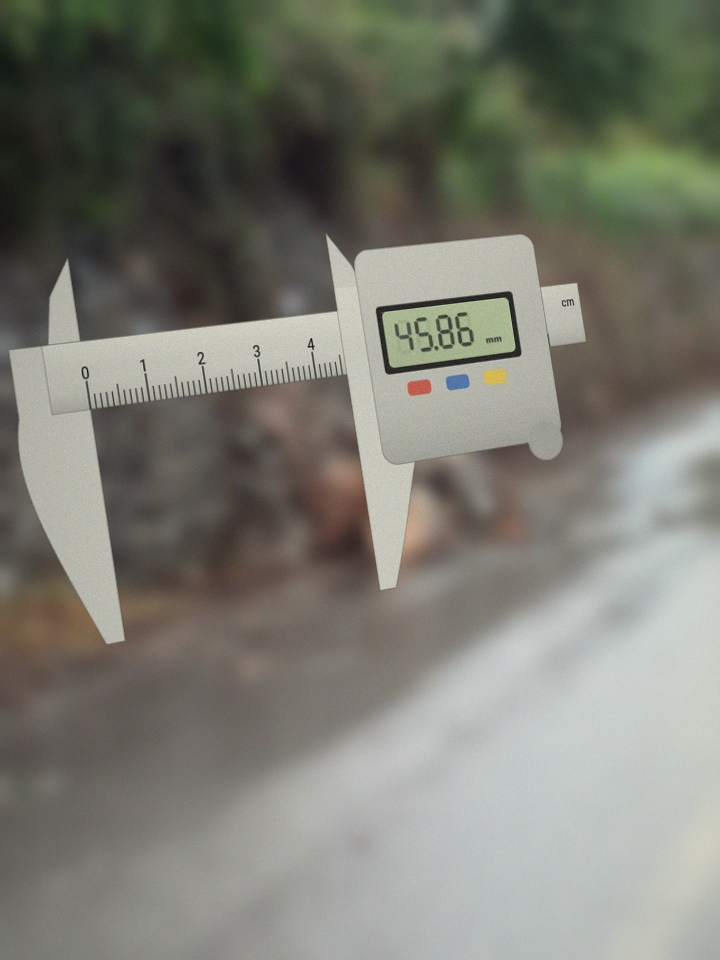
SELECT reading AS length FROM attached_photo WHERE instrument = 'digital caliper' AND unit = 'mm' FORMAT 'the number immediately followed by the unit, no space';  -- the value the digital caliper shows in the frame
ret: 45.86mm
